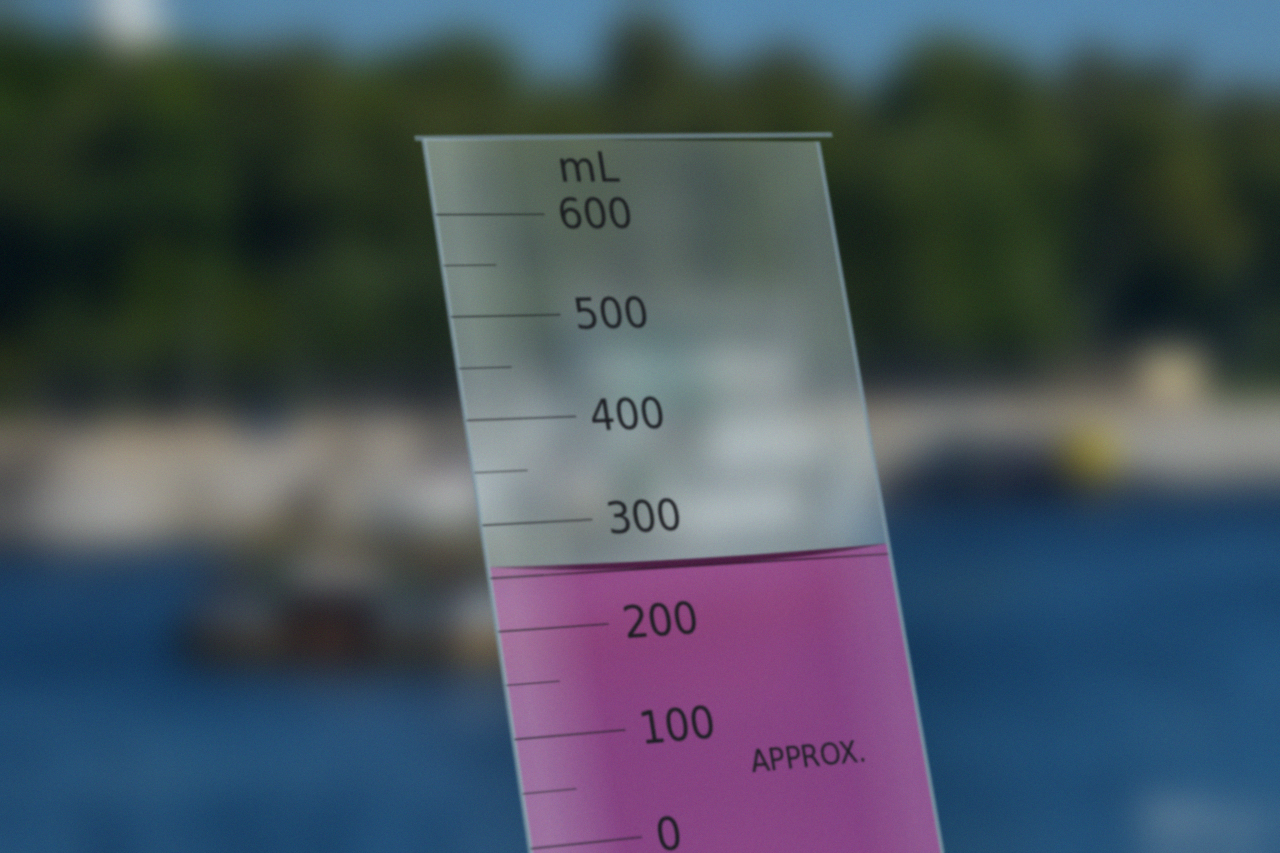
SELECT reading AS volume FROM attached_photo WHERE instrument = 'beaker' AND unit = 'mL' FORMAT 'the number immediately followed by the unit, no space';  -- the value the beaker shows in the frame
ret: 250mL
